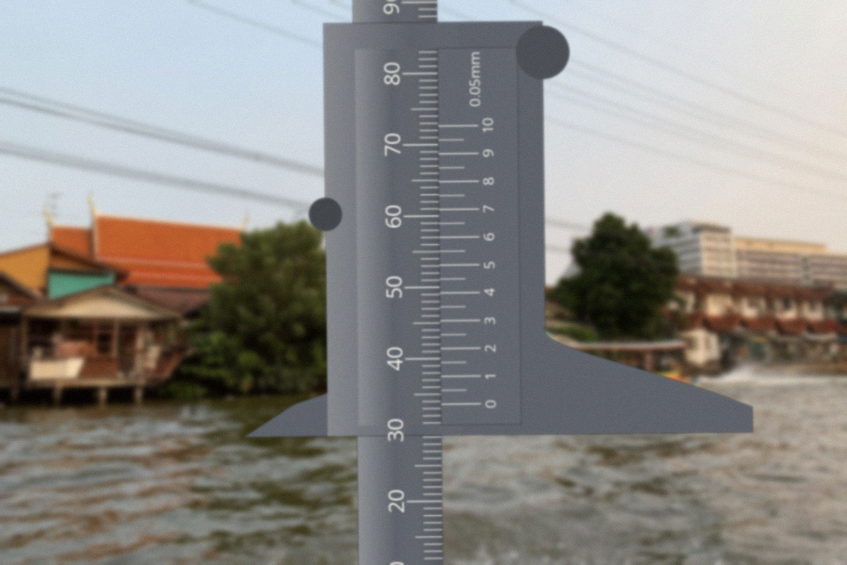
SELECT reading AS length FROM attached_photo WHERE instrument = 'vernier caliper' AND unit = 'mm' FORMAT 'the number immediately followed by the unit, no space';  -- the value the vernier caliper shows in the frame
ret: 33.6mm
